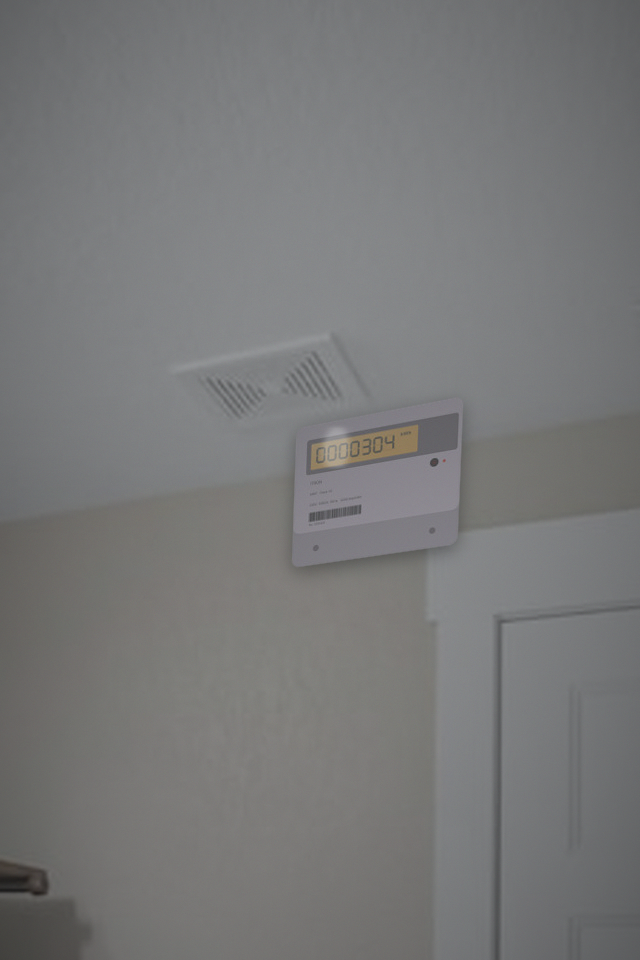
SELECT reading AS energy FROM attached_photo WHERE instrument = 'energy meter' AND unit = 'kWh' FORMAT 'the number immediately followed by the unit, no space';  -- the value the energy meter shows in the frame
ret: 304kWh
